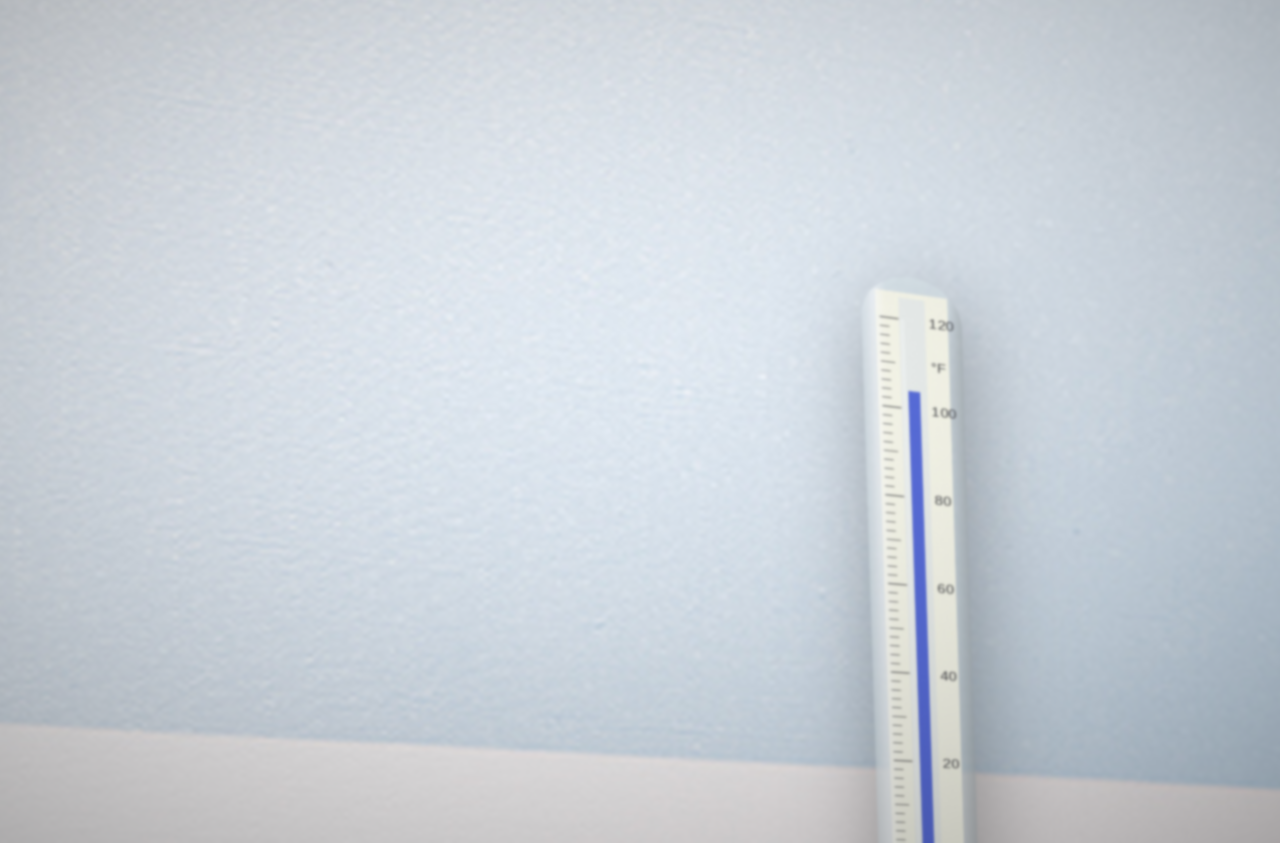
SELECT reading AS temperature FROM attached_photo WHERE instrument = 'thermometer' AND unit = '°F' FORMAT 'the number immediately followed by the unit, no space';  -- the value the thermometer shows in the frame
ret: 104°F
